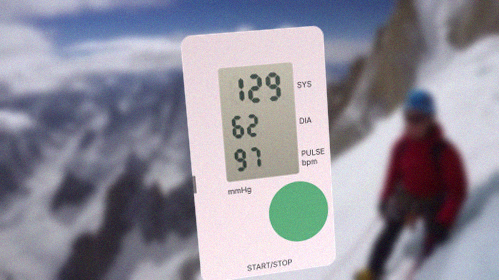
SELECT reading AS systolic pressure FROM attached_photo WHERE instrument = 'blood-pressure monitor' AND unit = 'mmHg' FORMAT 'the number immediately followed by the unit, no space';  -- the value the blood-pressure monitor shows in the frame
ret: 129mmHg
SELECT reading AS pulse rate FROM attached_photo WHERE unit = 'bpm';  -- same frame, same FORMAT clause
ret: 97bpm
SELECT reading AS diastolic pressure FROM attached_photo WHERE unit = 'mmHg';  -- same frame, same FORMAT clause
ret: 62mmHg
